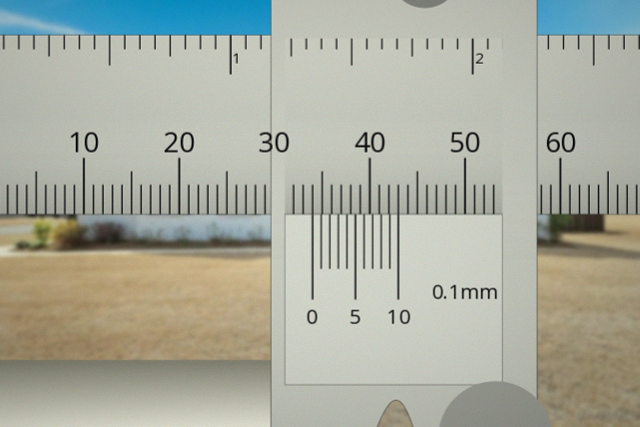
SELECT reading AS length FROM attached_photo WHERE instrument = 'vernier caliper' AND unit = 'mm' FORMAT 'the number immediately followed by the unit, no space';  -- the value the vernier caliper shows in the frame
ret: 34.0mm
